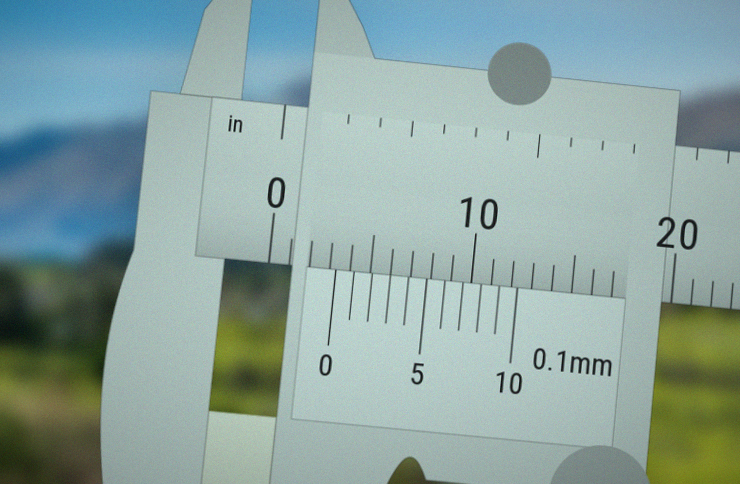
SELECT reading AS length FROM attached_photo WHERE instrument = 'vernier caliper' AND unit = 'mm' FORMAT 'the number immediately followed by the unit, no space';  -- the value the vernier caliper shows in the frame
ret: 3.3mm
